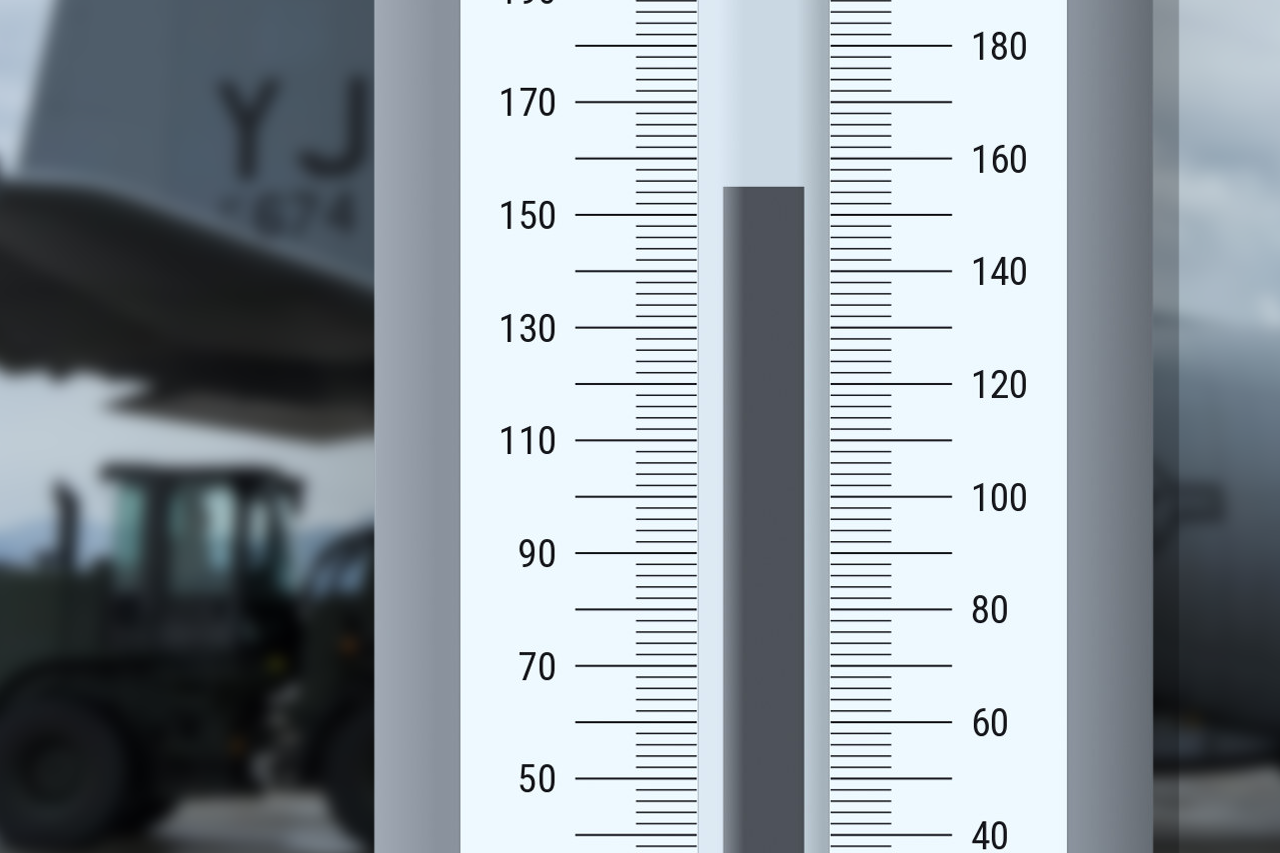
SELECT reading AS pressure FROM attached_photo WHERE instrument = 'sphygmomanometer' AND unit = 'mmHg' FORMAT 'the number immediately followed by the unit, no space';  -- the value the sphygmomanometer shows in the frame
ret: 155mmHg
